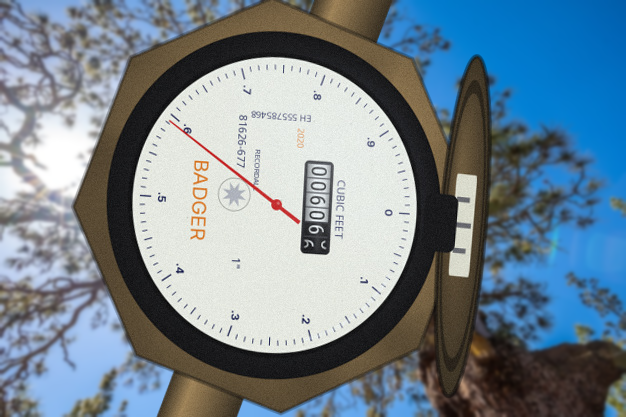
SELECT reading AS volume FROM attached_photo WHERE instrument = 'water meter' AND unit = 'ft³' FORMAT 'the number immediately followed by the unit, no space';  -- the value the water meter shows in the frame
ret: 6065.59ft³
